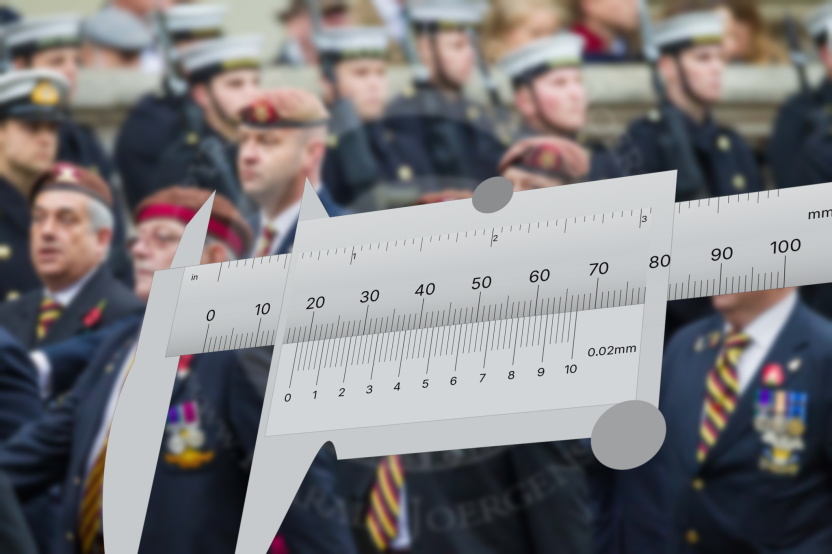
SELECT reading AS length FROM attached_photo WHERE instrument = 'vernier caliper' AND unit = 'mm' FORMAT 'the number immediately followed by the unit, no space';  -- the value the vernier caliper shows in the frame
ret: 18.0mm
